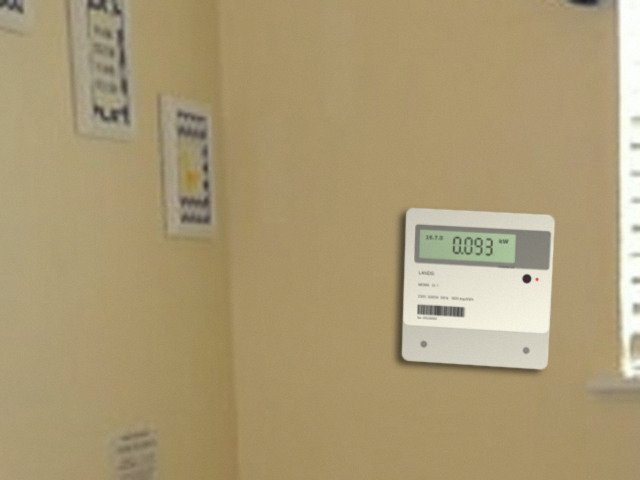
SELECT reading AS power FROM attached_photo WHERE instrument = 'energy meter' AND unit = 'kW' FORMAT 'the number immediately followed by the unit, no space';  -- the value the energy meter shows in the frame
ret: 0.093kW
